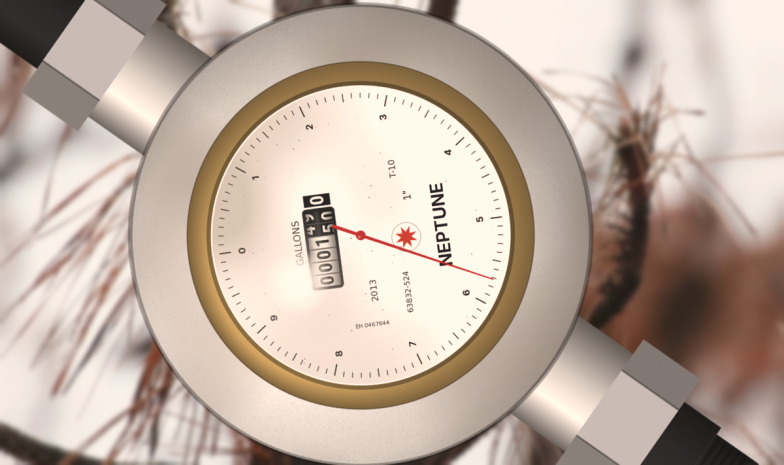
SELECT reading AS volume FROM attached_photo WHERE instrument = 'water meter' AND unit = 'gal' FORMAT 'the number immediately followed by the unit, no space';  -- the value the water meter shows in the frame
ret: 1495.7gal
